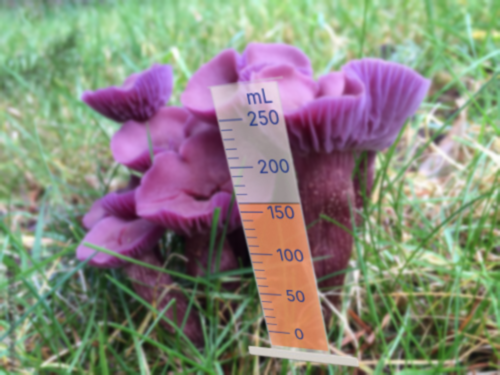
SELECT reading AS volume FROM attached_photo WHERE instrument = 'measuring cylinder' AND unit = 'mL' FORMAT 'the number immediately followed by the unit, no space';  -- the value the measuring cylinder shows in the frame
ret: 160mL
